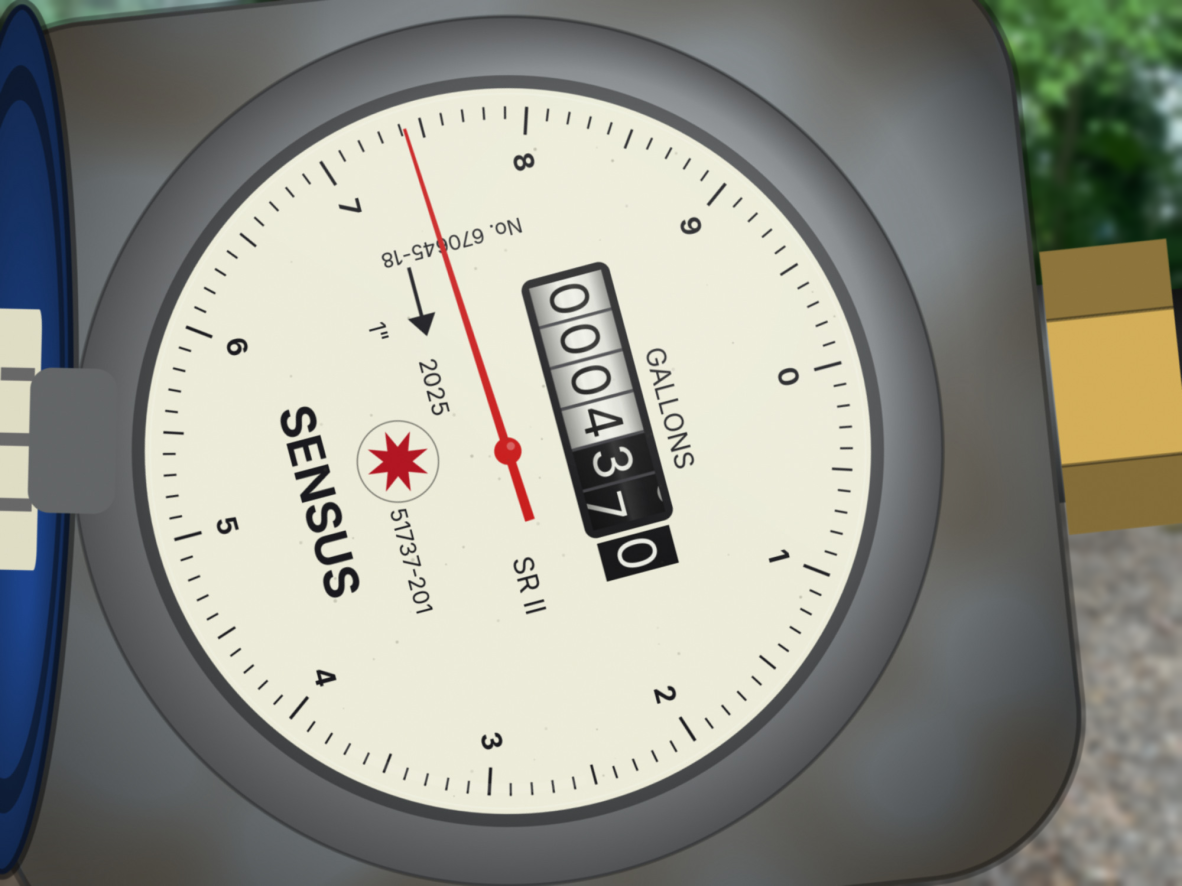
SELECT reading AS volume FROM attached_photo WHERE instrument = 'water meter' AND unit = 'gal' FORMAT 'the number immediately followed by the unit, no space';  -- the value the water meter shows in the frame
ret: 4367.4gal
